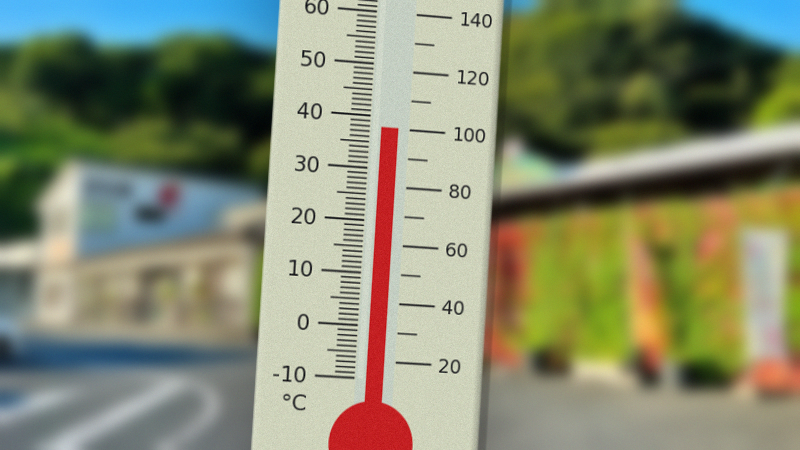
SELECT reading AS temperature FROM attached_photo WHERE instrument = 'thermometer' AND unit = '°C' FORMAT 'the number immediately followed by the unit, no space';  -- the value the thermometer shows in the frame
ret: 38°C
